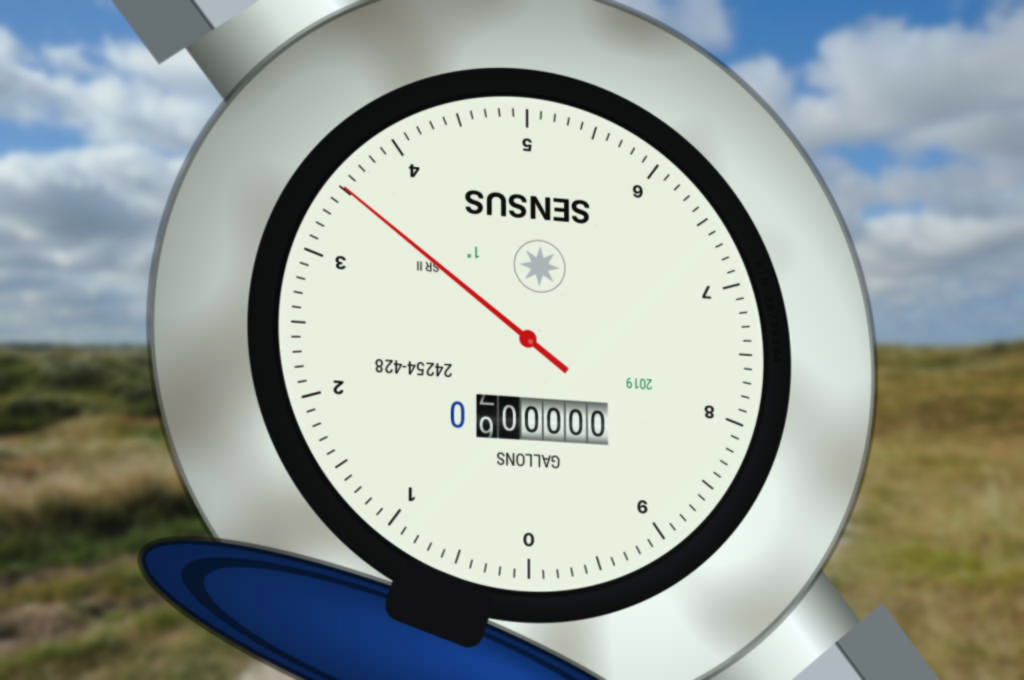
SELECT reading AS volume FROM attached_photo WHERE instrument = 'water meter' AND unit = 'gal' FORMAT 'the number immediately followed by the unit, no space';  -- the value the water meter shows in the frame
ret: 63.5gal
